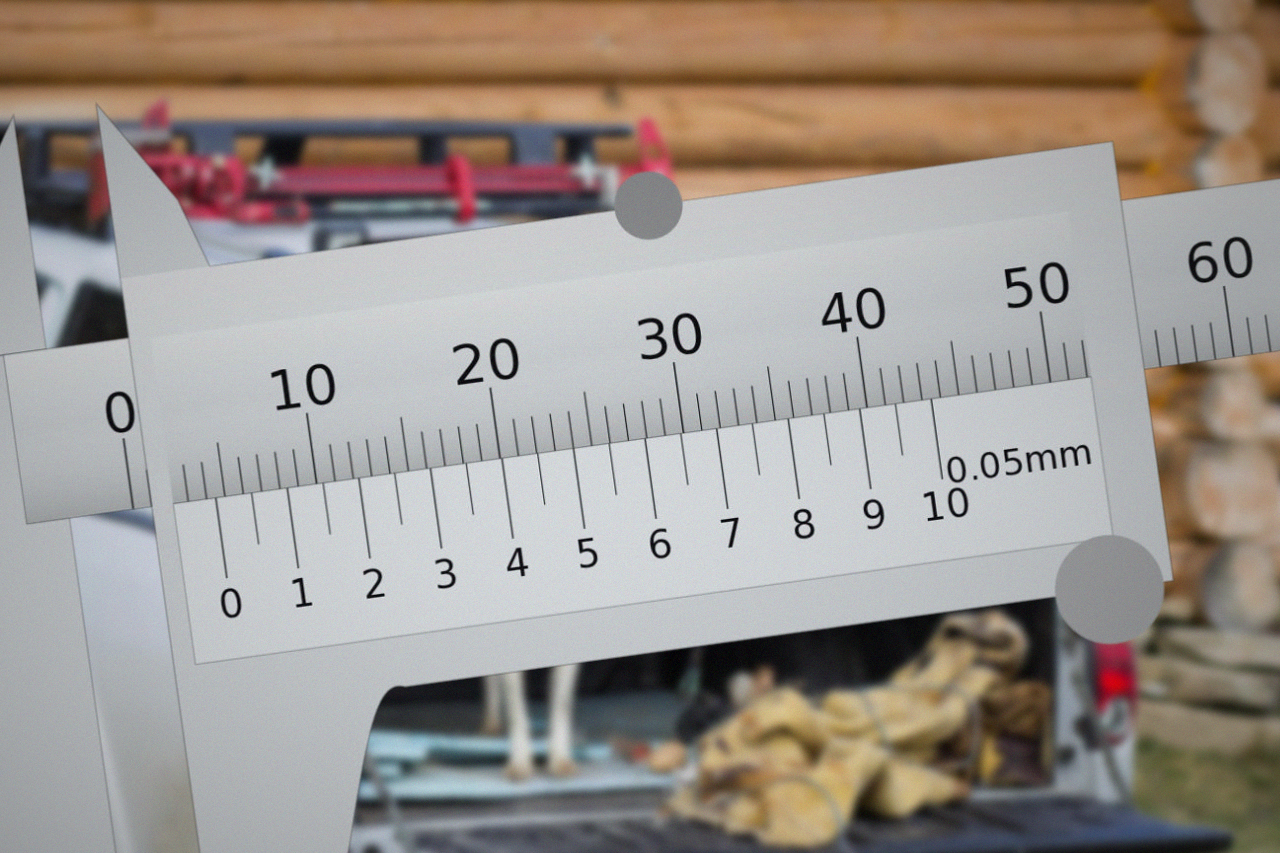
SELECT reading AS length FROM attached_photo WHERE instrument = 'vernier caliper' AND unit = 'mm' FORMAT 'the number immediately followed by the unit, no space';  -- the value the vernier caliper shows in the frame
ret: 4.5mm
